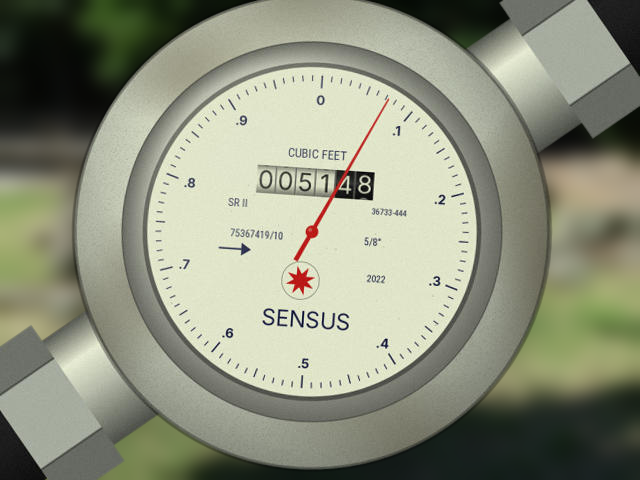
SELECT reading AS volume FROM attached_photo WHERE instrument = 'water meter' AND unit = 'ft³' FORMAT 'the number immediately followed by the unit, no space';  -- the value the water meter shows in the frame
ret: 5148.07ft³
